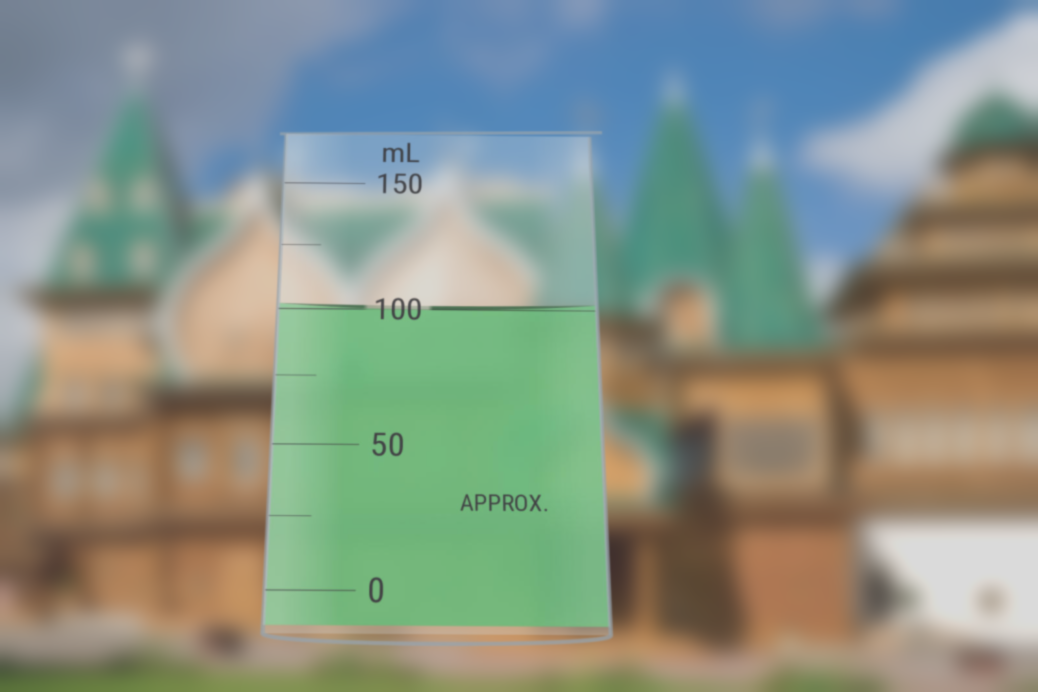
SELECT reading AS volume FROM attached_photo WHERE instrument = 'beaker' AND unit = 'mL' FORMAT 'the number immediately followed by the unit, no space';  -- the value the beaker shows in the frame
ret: 100mL
